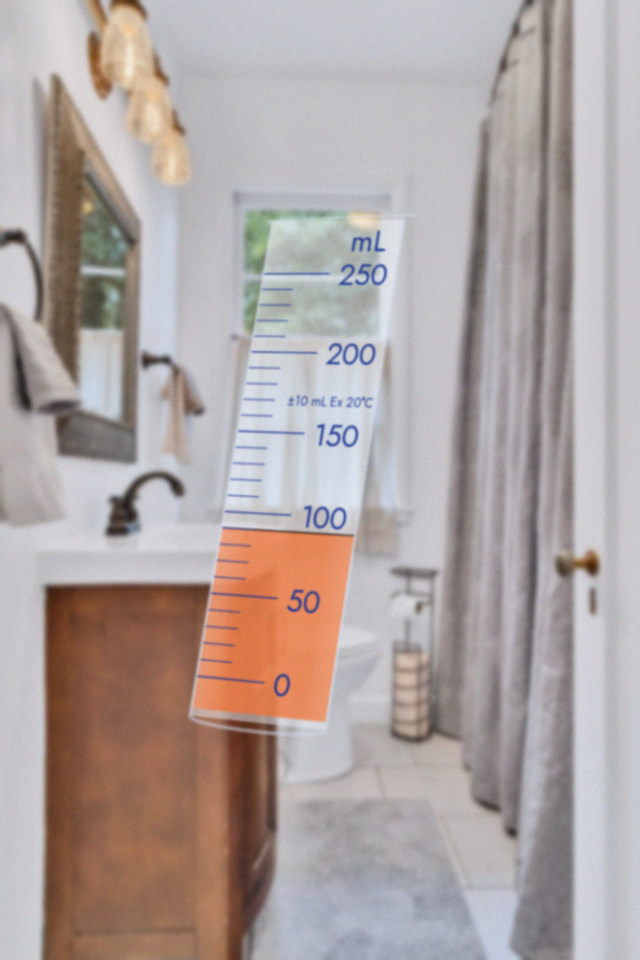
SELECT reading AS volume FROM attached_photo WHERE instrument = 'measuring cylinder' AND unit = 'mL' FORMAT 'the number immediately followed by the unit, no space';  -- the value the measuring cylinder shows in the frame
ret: 90mL
